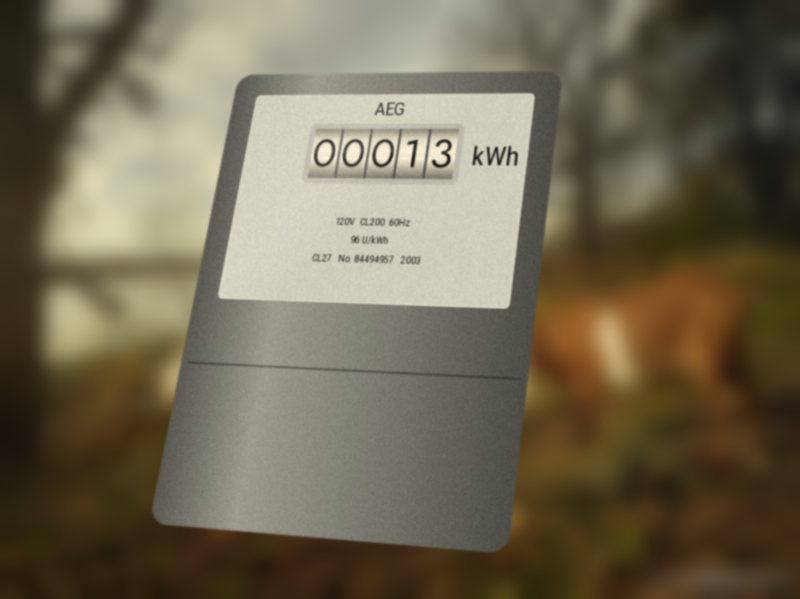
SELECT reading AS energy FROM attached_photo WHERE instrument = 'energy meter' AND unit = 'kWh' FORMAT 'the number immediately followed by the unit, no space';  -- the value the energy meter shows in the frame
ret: 13kWh
